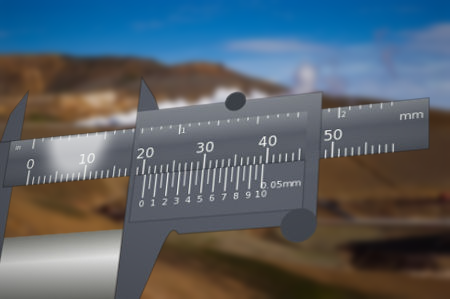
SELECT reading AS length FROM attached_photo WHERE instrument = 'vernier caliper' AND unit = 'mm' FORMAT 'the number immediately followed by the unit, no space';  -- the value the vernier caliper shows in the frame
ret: 20.4mm
